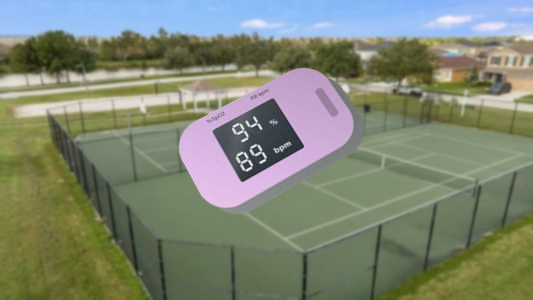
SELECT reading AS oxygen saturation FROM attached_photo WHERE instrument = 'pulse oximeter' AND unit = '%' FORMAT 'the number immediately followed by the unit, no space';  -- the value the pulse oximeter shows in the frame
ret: 94%
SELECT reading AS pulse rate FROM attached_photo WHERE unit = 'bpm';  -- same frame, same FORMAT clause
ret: 89bpm
